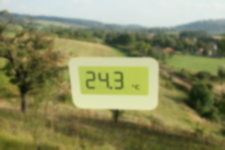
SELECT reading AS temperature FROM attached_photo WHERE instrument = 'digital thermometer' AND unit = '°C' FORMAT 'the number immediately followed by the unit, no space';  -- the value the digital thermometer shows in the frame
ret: 24.3°C
